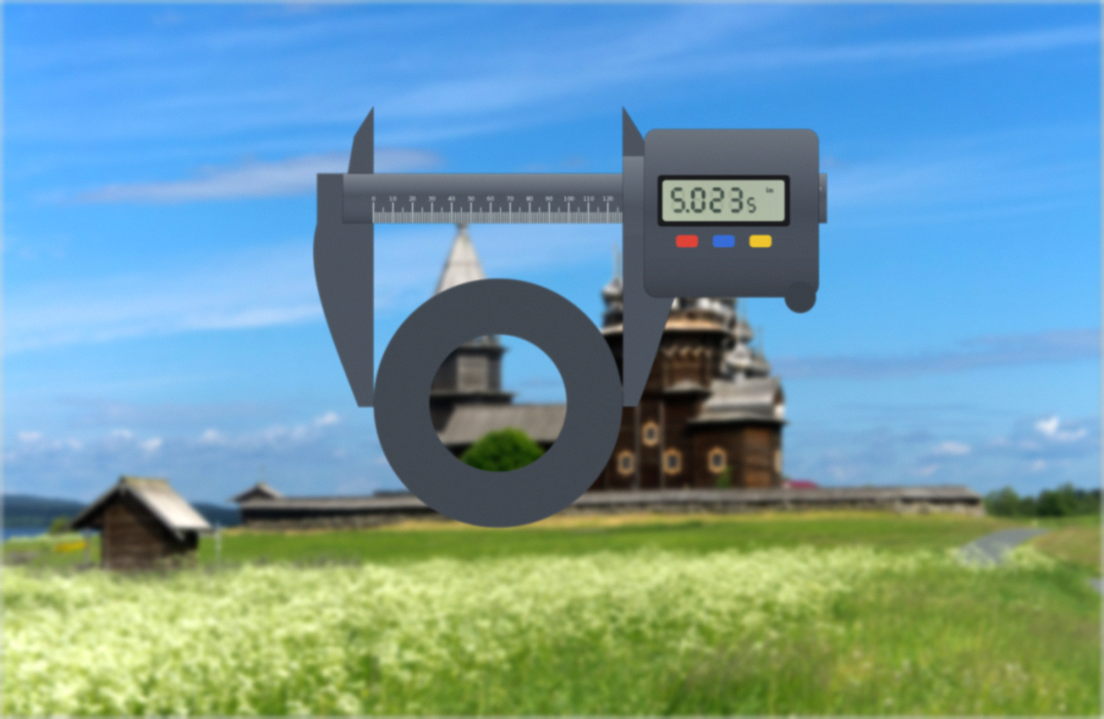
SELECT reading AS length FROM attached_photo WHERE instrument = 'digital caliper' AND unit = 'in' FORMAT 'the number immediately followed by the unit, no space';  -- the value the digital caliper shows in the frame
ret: 5.0235in
